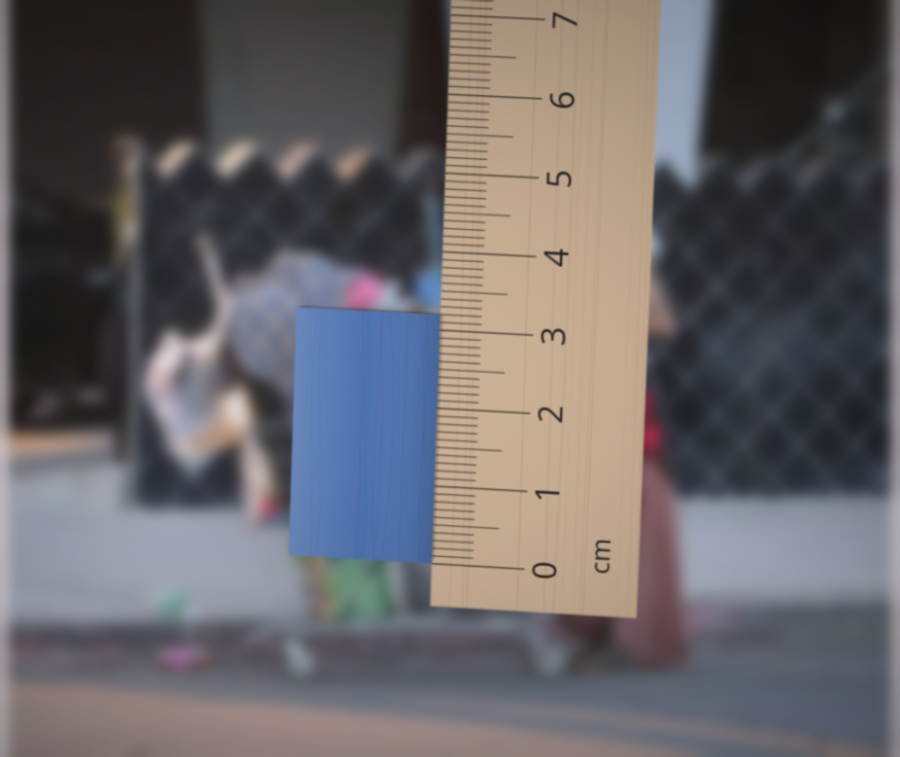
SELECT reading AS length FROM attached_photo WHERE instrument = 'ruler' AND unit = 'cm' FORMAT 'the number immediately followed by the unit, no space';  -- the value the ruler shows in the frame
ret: 3.2cm
